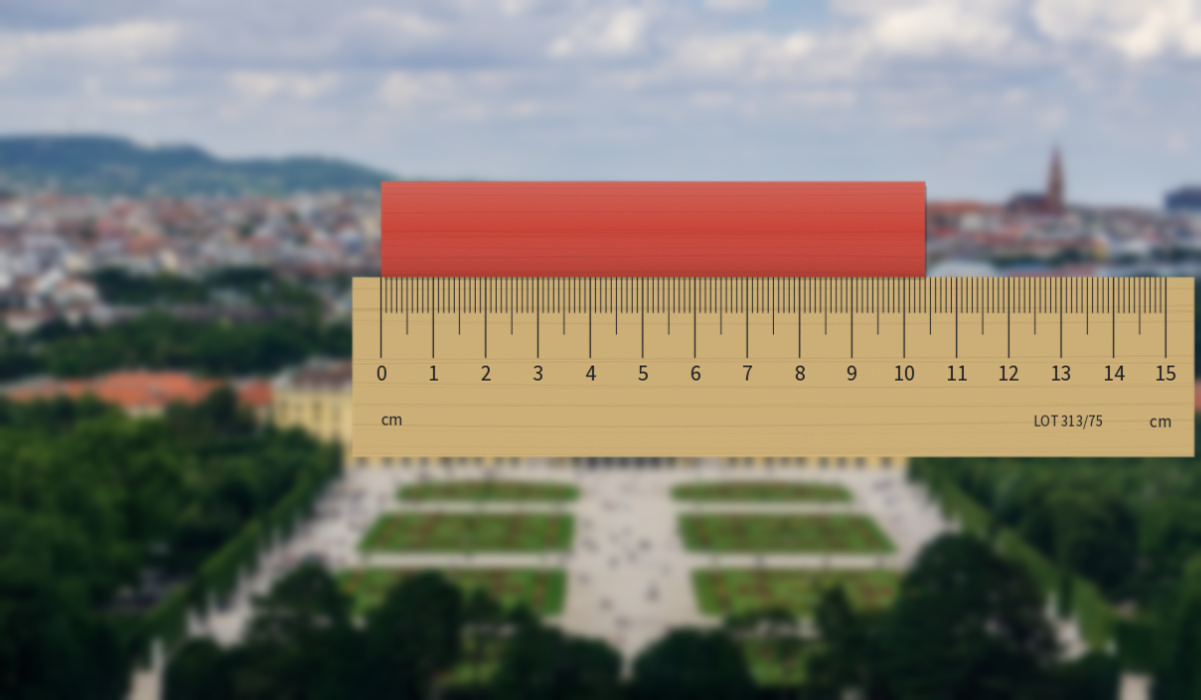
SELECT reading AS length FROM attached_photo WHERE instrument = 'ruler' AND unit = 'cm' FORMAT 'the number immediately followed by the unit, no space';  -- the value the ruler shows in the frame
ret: 10.4cm
